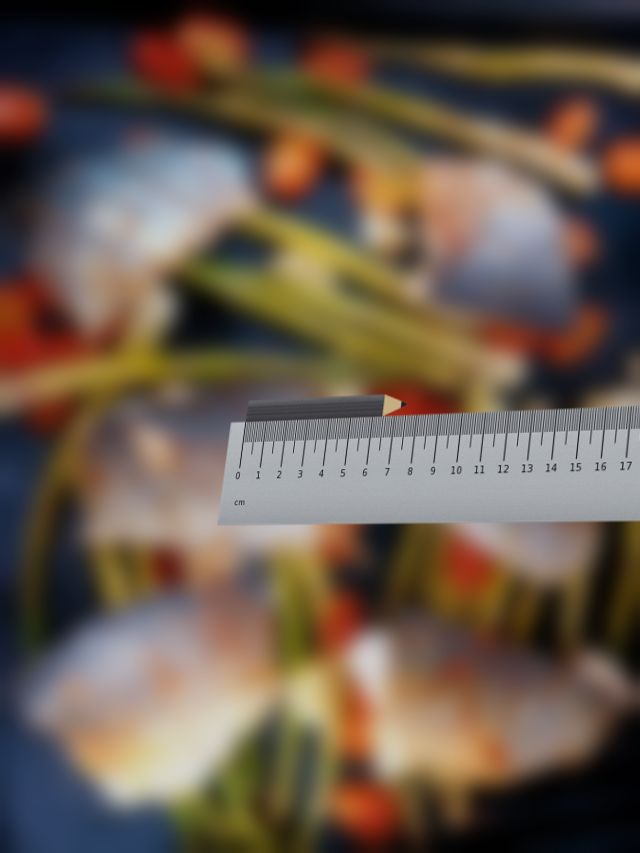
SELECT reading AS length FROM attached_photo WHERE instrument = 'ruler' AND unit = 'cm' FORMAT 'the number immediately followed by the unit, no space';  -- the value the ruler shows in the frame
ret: 7.5cm
